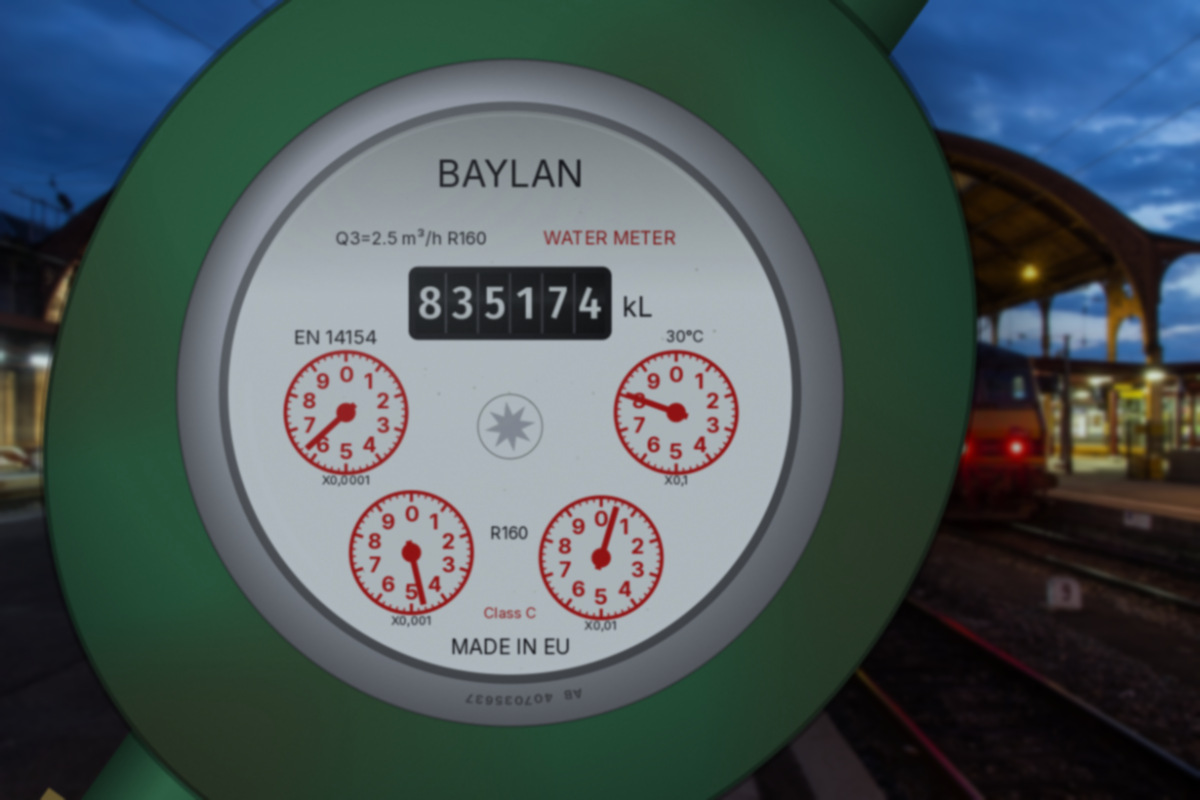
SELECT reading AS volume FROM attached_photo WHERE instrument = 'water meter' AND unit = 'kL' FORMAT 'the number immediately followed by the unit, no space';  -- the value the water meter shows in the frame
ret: 835174.8046kL
